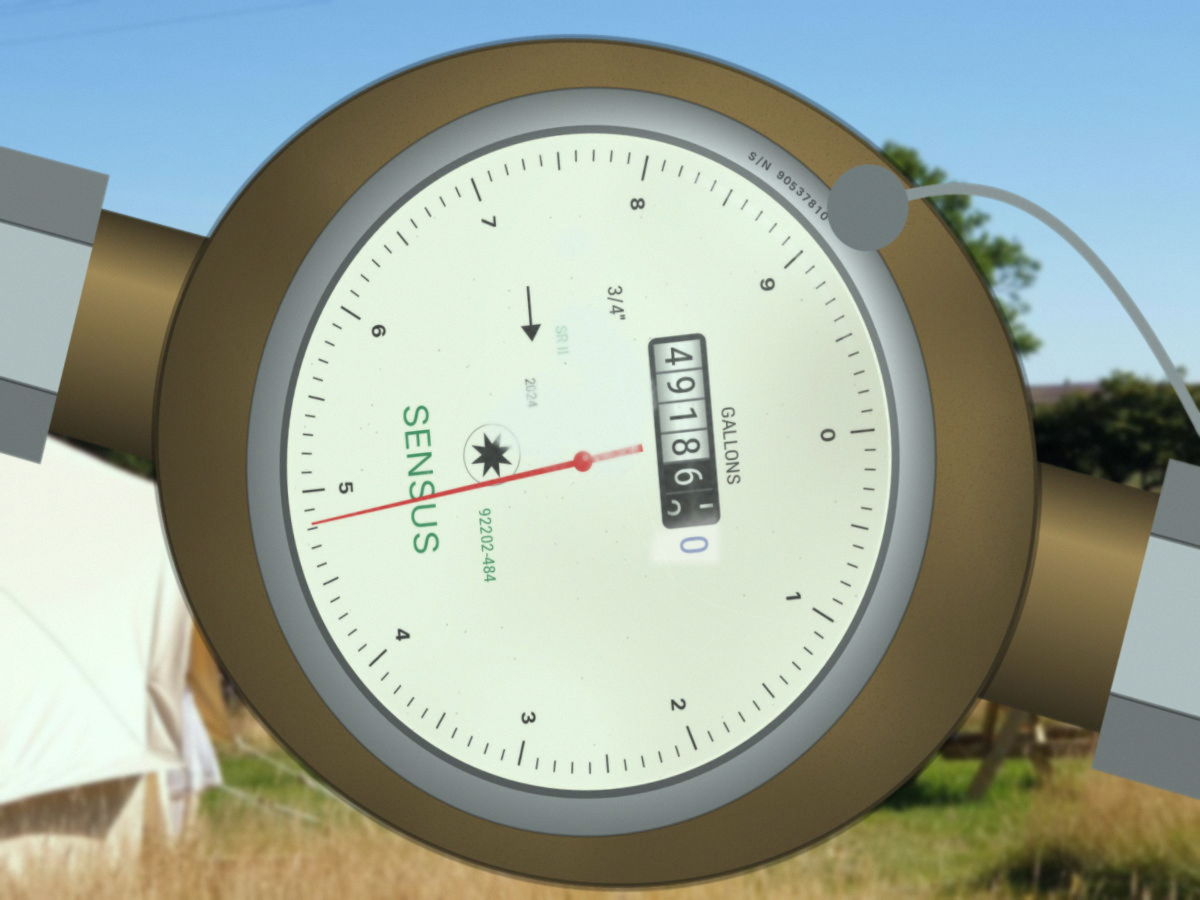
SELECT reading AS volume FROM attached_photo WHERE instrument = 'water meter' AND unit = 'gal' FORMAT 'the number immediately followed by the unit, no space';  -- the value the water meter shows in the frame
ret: 4918614.8gal
